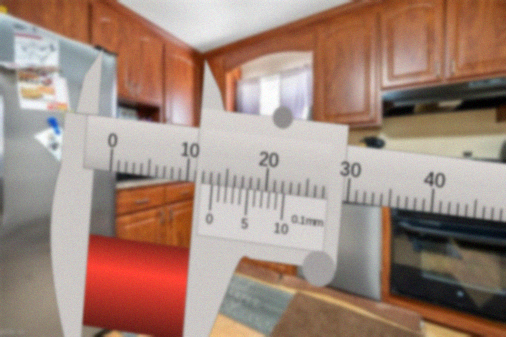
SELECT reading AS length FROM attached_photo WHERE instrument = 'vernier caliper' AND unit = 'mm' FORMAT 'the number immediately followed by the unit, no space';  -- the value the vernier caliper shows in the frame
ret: 13.2mm
